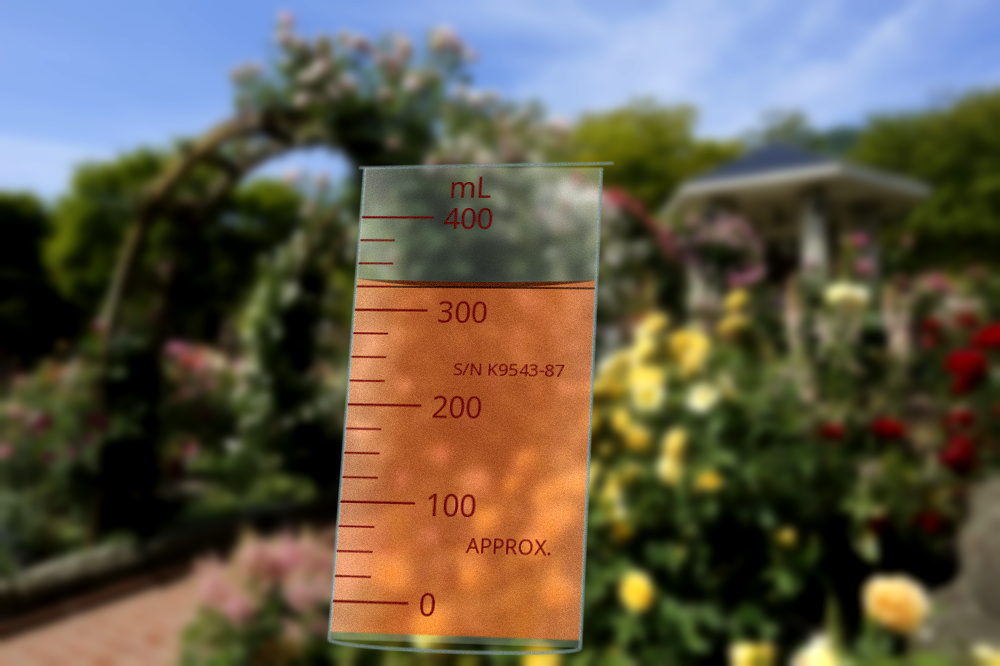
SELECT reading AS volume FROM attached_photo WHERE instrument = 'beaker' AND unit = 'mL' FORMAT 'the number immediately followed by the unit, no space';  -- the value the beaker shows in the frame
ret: 325mL
